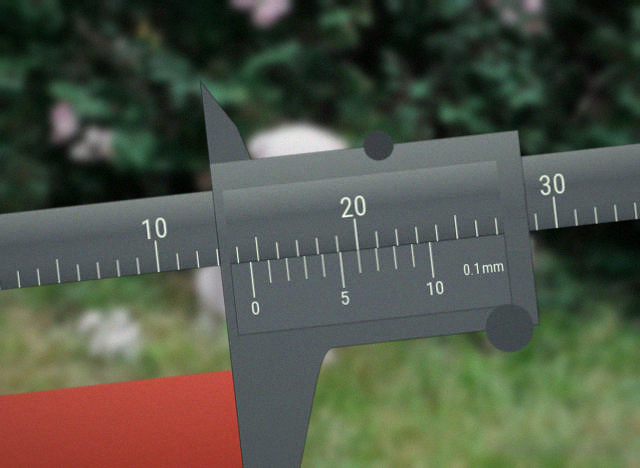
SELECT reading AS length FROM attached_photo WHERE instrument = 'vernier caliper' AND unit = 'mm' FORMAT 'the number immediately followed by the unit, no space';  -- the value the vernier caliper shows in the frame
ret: 14.6mm
